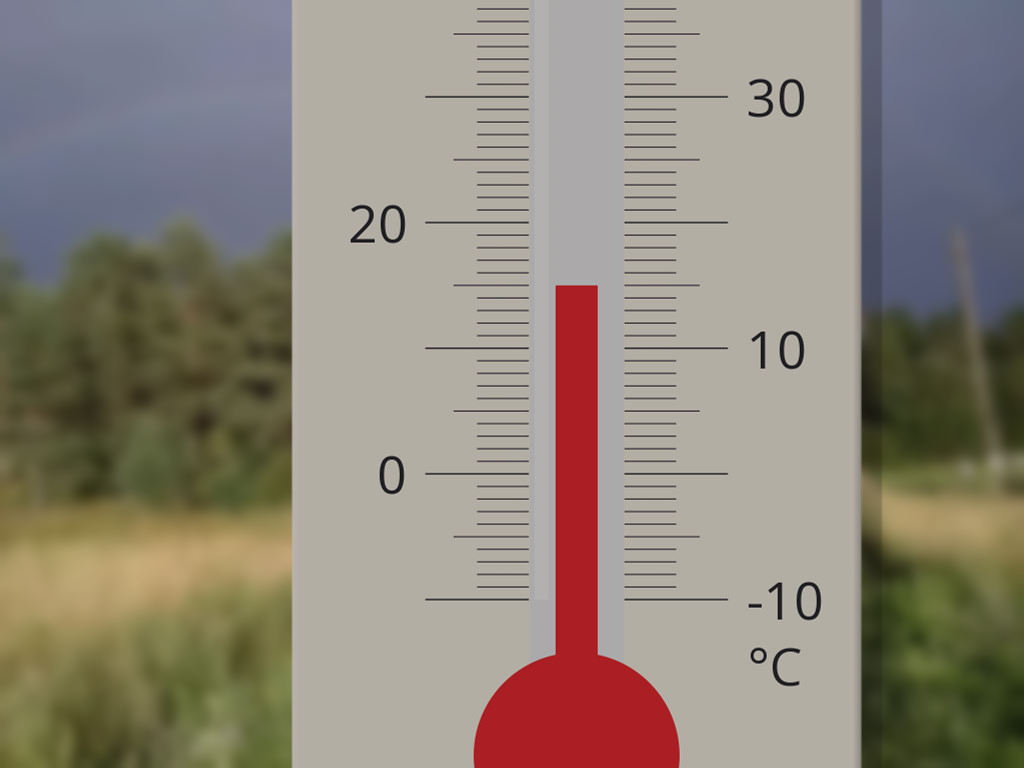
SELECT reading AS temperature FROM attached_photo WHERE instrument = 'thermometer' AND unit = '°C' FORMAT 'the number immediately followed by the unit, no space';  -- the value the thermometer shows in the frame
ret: 15°C
